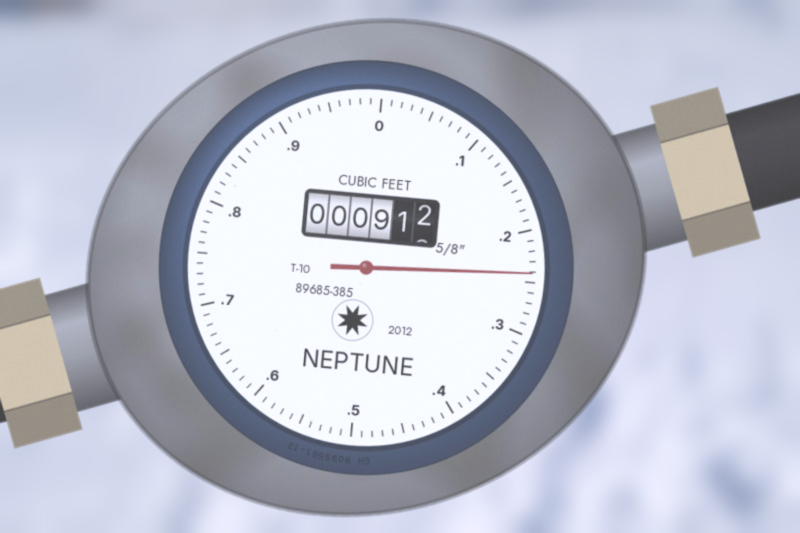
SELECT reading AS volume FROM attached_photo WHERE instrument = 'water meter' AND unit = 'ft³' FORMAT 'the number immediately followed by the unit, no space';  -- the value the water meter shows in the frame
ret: 912.24ft³
